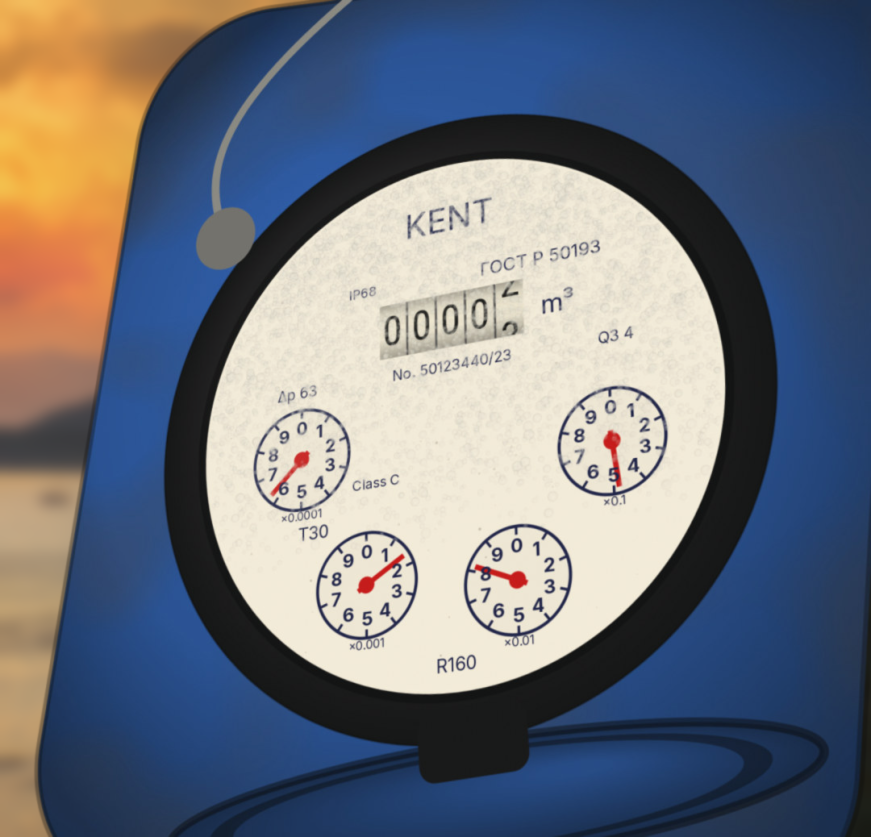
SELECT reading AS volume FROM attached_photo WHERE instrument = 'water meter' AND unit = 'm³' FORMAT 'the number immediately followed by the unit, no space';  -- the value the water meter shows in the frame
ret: 2.4816m³
